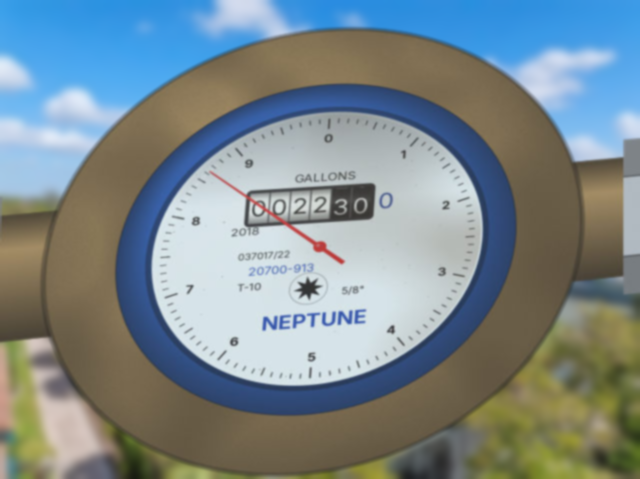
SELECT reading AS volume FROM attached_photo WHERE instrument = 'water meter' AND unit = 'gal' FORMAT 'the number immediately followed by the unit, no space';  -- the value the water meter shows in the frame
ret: 22298.6gal
